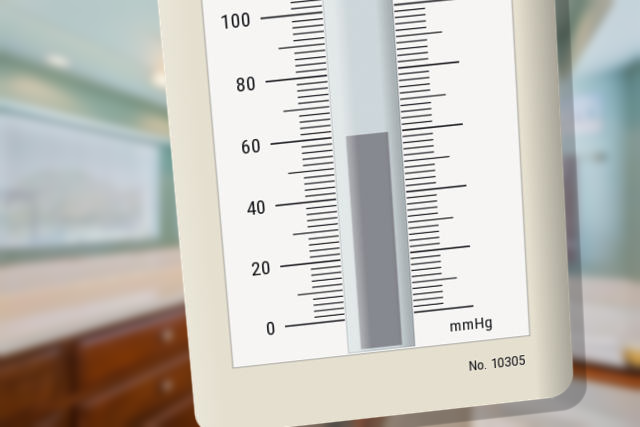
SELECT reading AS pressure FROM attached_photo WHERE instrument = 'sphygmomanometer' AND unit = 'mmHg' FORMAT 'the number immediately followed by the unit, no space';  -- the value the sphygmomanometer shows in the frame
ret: 60mmHg
